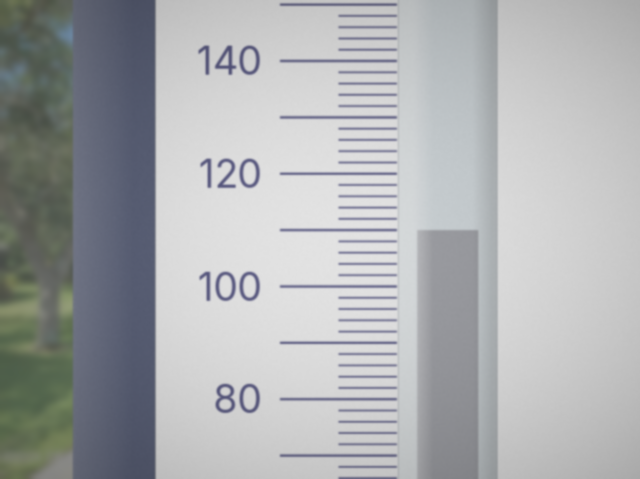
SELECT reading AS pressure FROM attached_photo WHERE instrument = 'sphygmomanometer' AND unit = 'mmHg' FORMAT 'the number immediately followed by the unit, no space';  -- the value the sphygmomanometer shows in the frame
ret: 110mmHg
